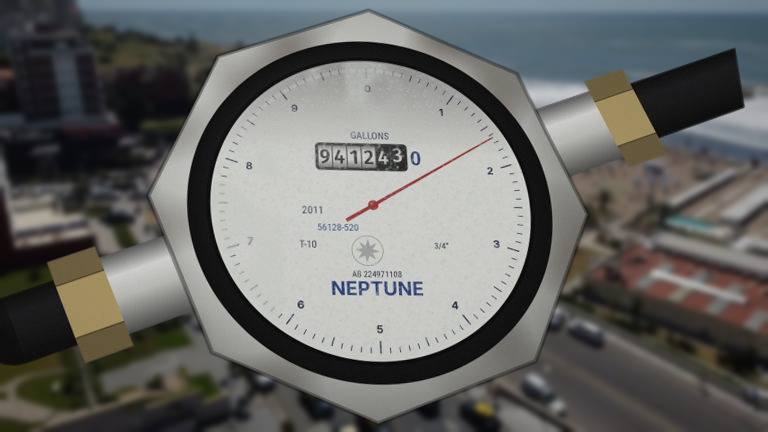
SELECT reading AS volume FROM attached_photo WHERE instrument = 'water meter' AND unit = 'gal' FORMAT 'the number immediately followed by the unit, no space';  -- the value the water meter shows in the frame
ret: 9412431.6gal
